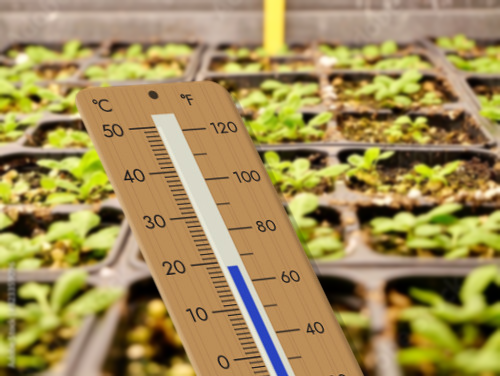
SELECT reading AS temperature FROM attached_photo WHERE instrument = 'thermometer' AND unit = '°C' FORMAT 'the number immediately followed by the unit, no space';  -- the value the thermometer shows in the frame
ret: 19°C
